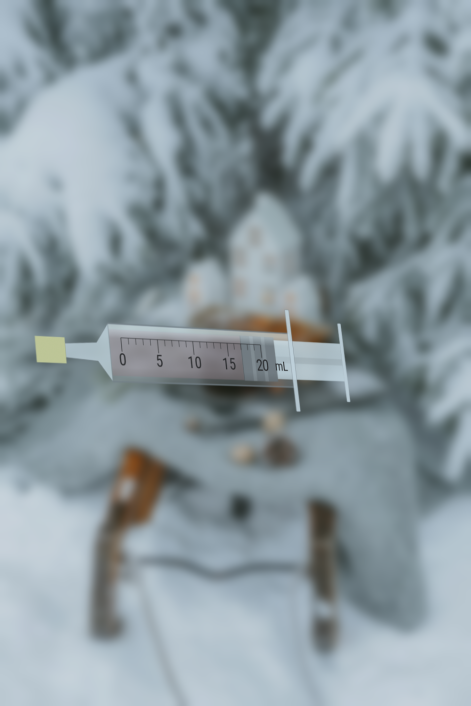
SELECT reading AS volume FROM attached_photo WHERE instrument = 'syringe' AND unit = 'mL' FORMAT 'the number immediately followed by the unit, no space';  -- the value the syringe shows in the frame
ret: 17mL
